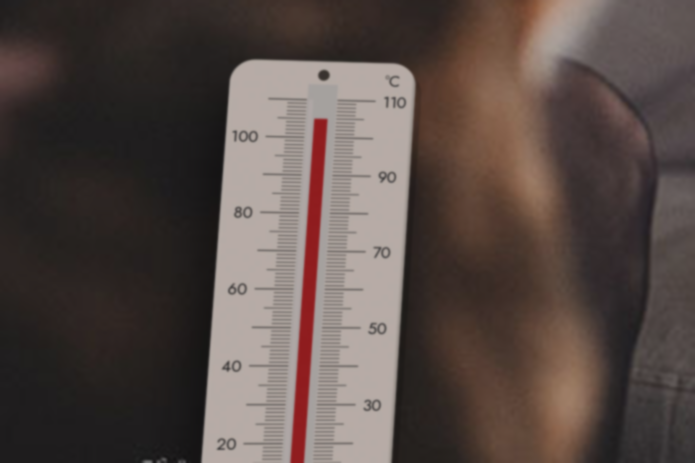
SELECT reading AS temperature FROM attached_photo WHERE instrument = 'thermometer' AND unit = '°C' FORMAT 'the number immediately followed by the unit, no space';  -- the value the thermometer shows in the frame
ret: 105°C
